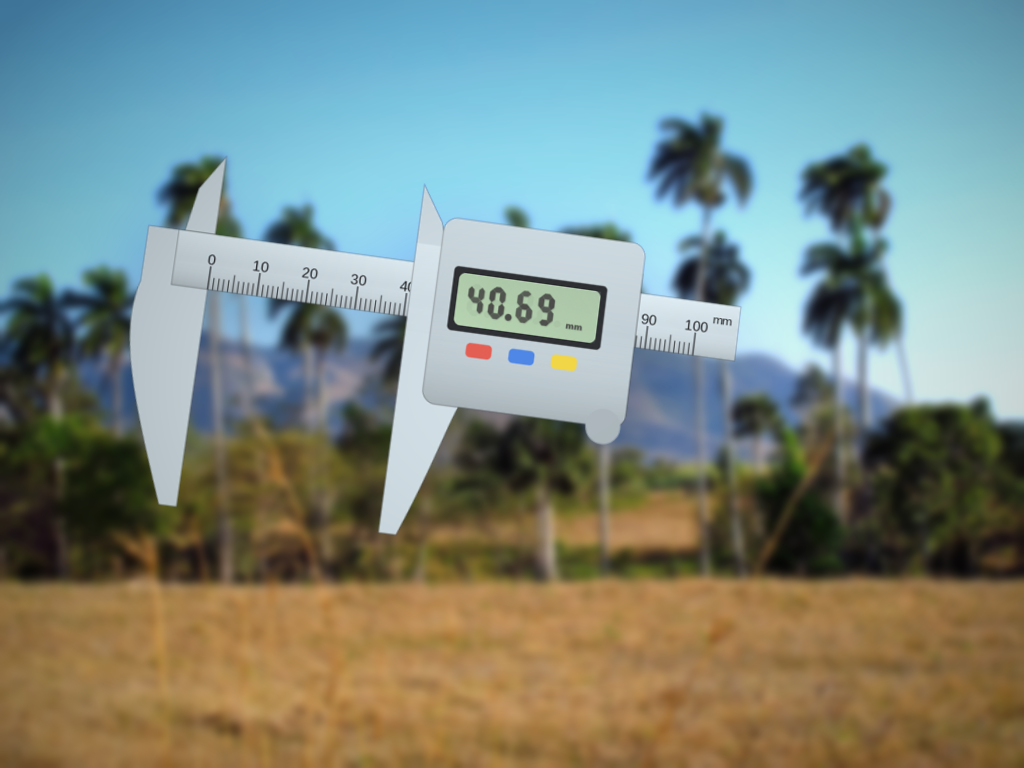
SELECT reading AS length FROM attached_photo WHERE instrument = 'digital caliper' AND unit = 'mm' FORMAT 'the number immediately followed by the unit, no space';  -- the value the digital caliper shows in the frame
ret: 40.69mm
